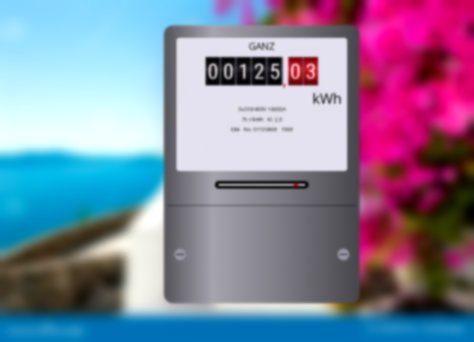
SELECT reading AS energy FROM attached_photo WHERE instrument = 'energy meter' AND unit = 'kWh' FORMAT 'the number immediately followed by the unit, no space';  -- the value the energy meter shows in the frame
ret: 125.03kWh
